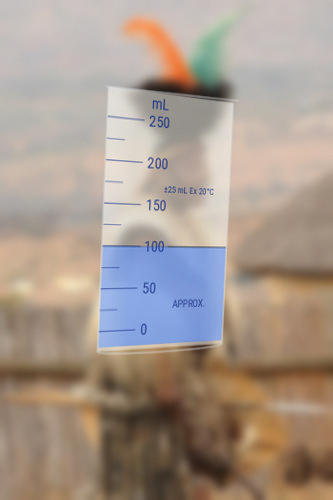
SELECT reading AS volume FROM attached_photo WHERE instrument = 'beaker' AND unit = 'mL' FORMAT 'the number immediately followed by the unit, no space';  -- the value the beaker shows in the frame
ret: 100mL
